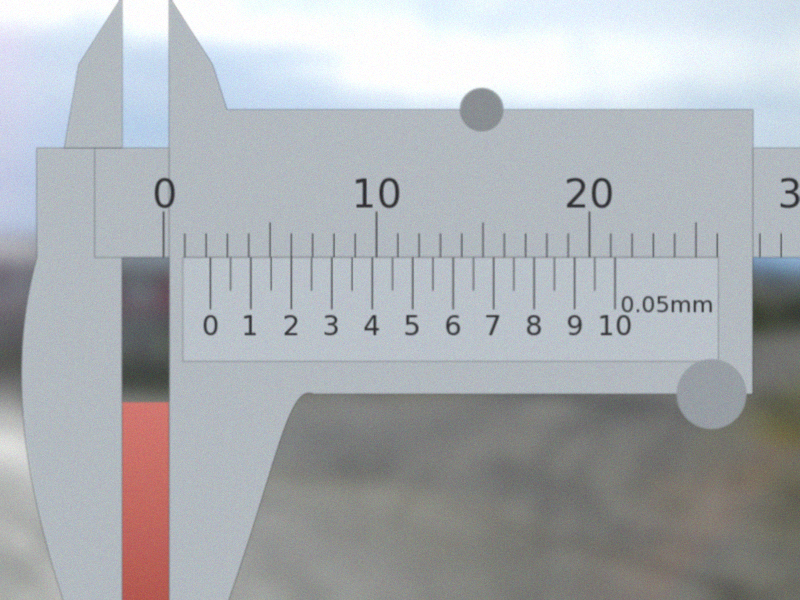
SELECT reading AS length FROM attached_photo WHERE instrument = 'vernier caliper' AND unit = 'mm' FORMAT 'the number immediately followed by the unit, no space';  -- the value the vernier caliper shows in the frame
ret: 2.2mm
